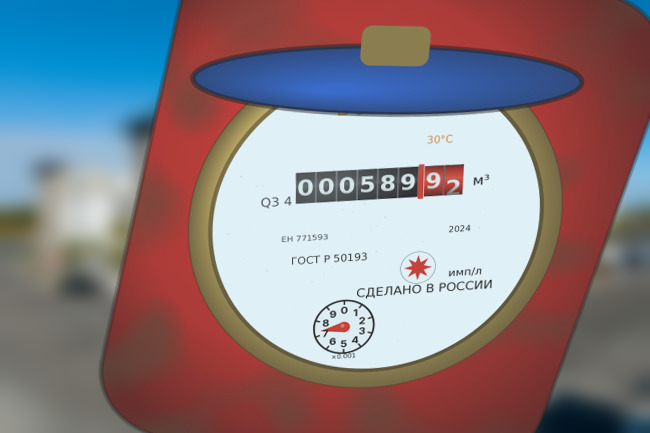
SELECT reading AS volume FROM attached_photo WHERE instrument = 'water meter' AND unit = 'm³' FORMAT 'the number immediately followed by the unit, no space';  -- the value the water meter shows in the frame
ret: 589.917m³
